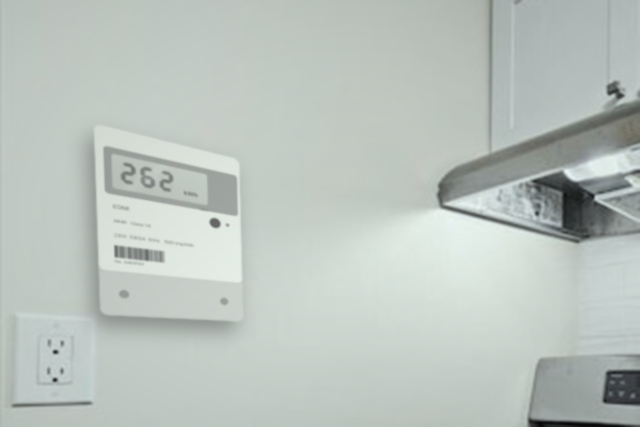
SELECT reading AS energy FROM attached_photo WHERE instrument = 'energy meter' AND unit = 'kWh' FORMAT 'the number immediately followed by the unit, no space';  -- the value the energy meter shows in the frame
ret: 262kWh
